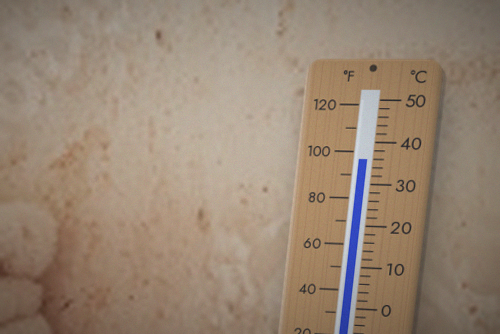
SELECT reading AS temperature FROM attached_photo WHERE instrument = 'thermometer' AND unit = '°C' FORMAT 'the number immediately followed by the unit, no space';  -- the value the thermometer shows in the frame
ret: 36°C
